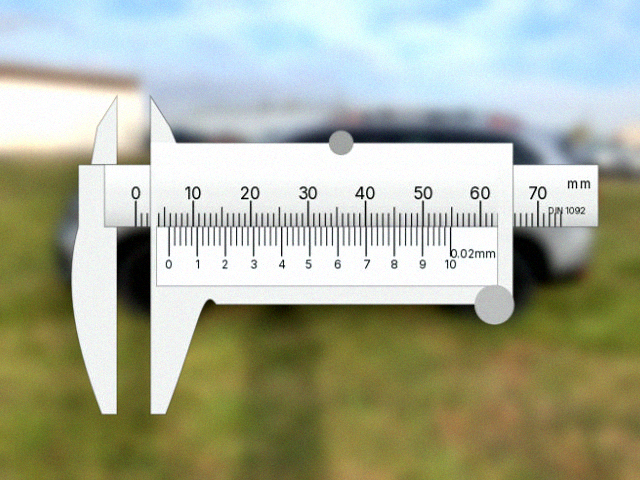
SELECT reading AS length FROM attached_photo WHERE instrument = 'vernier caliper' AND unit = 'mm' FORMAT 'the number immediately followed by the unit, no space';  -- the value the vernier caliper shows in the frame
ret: 5.8mm
